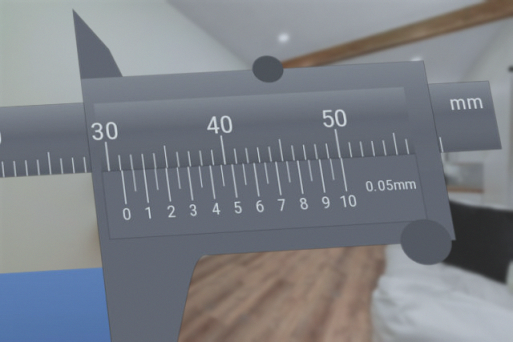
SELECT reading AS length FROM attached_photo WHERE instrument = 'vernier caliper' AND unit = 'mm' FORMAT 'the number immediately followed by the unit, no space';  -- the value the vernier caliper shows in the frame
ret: 31.1mm
